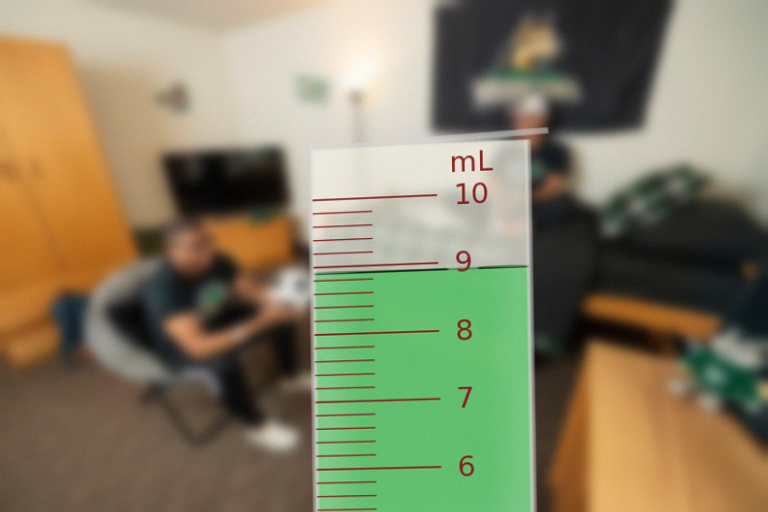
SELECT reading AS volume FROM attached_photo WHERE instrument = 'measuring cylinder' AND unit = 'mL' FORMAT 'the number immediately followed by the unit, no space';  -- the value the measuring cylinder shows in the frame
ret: 8.9mL
